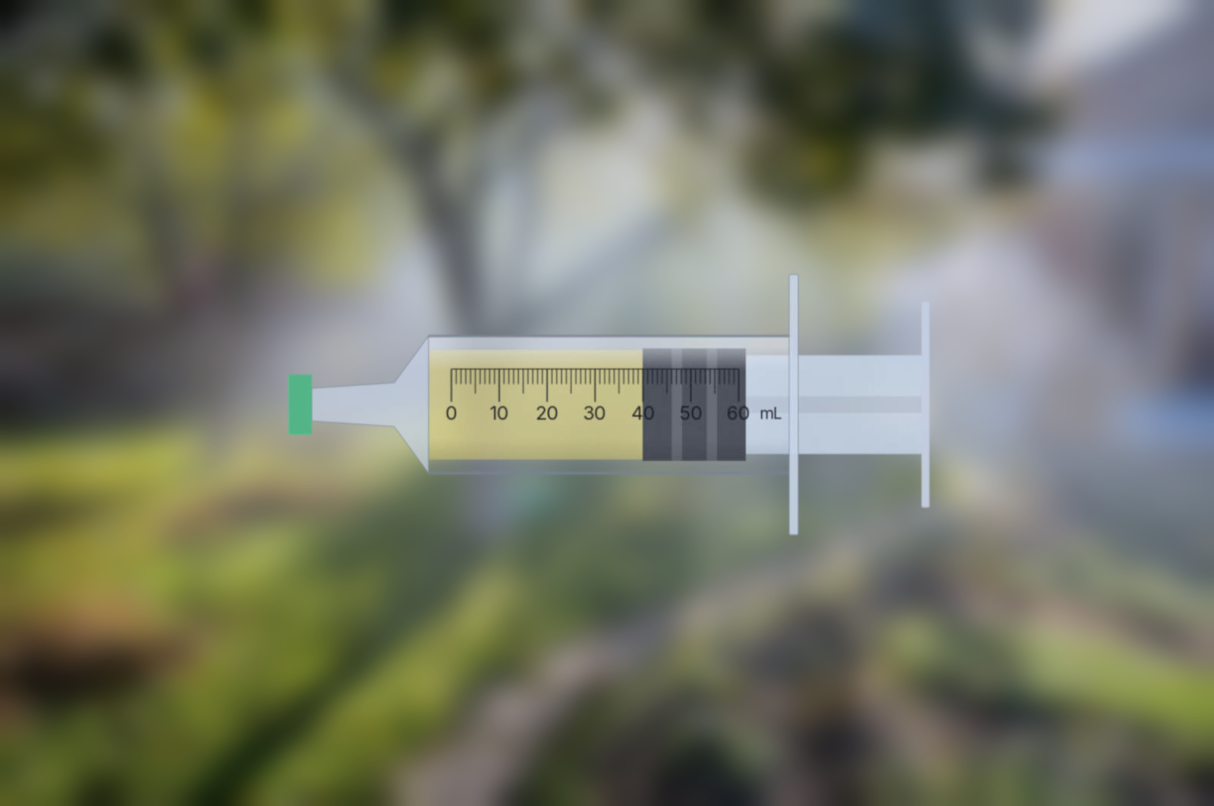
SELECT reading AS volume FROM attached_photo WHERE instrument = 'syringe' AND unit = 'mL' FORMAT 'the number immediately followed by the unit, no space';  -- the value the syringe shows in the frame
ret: 40mL
